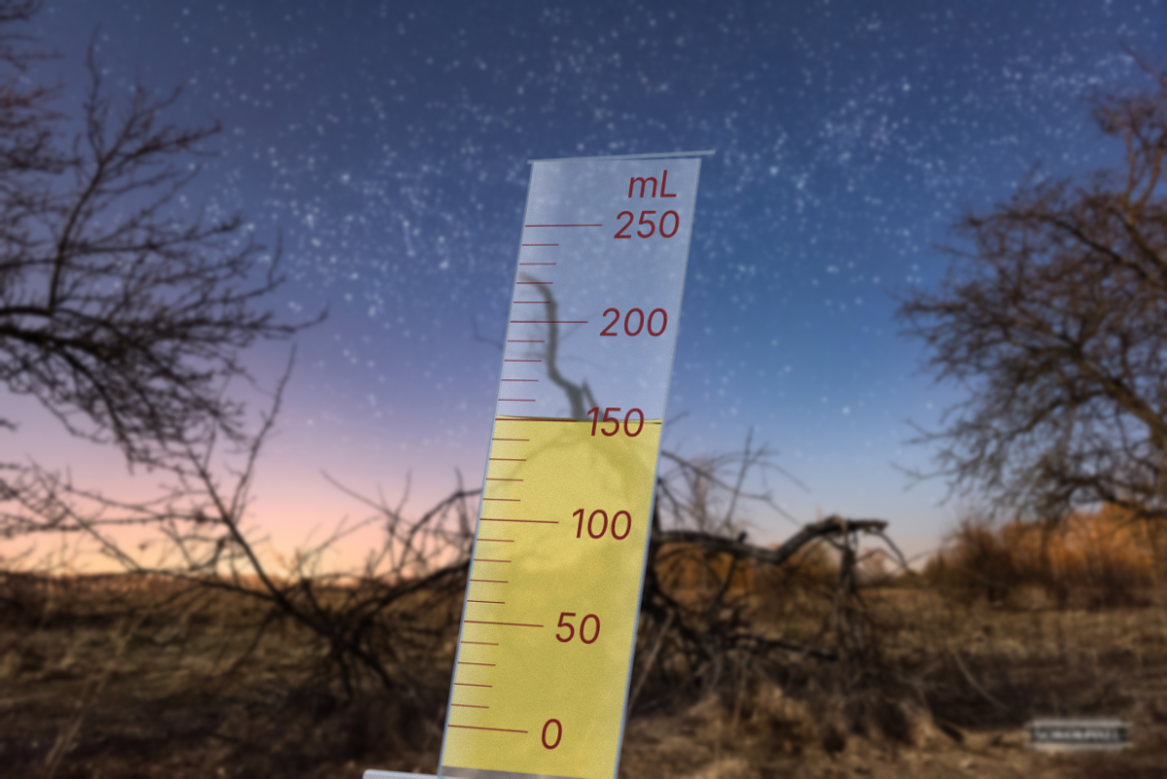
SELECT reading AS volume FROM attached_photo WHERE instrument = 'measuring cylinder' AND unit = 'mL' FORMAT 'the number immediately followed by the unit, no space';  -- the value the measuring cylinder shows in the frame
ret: 150mL
